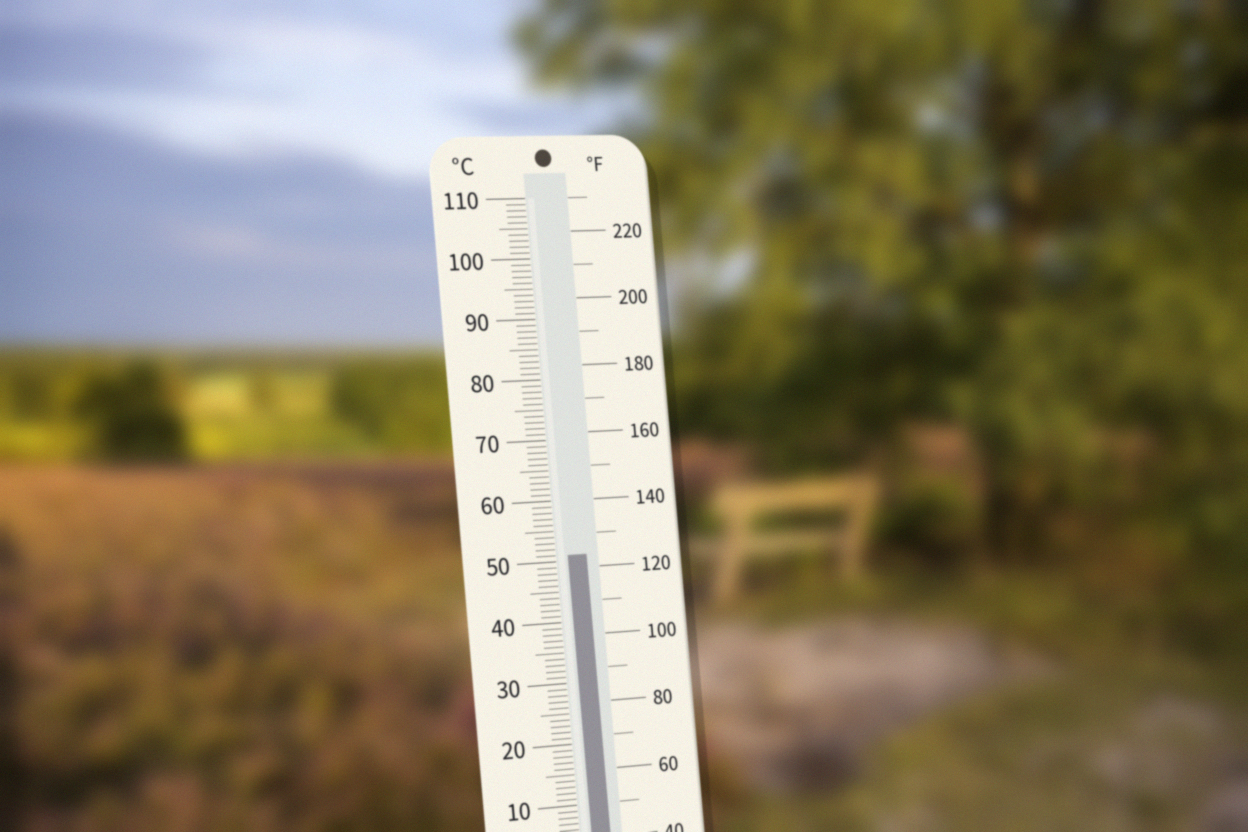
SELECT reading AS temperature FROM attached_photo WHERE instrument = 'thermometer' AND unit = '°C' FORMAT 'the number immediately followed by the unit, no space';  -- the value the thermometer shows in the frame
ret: 51°C
